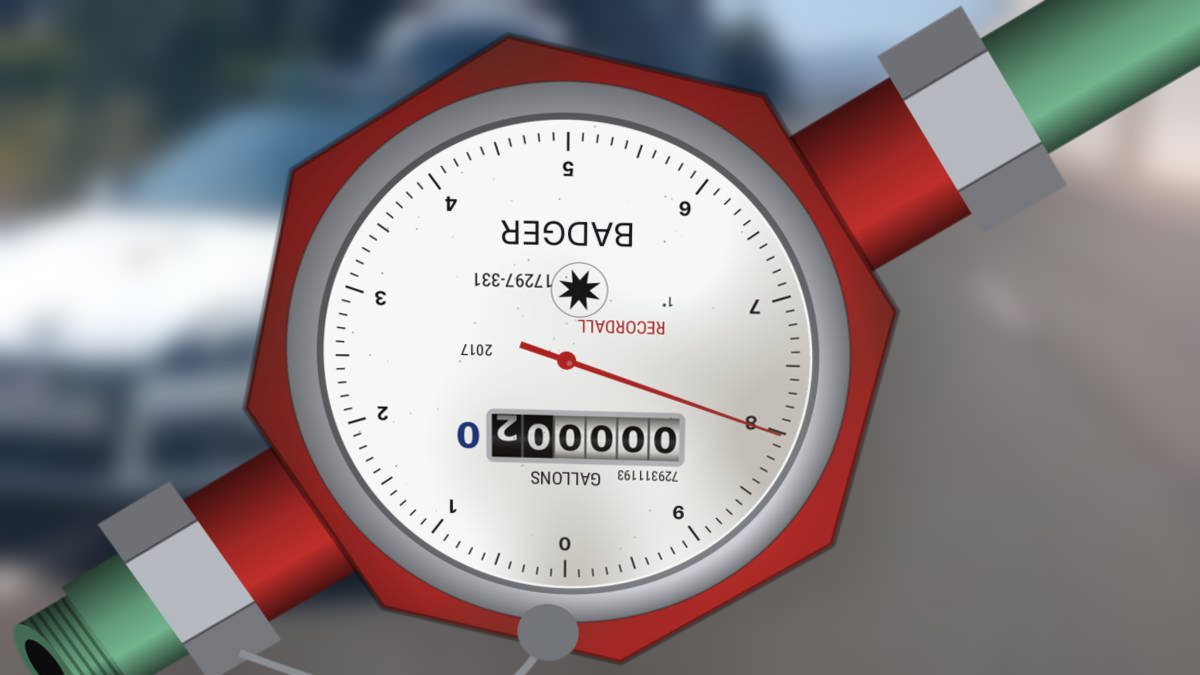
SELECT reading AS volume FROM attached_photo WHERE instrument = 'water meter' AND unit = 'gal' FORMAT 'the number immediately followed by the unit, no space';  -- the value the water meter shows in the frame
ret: 18.0gal
